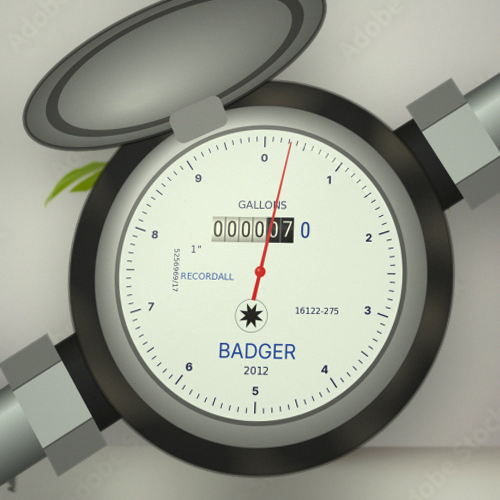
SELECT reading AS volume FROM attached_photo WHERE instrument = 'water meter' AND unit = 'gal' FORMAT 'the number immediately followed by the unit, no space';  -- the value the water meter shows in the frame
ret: 70.3gal
